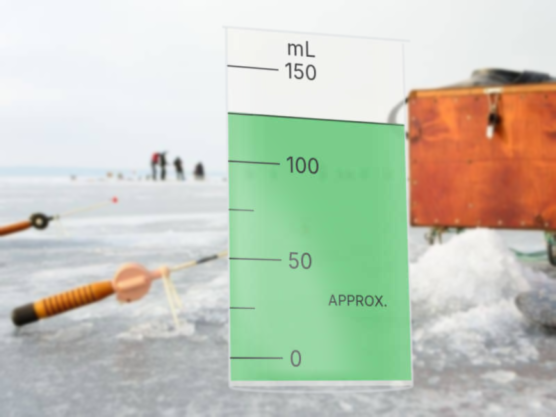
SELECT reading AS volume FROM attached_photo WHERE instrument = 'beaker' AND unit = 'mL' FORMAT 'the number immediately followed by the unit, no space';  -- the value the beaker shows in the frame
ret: 125mL
